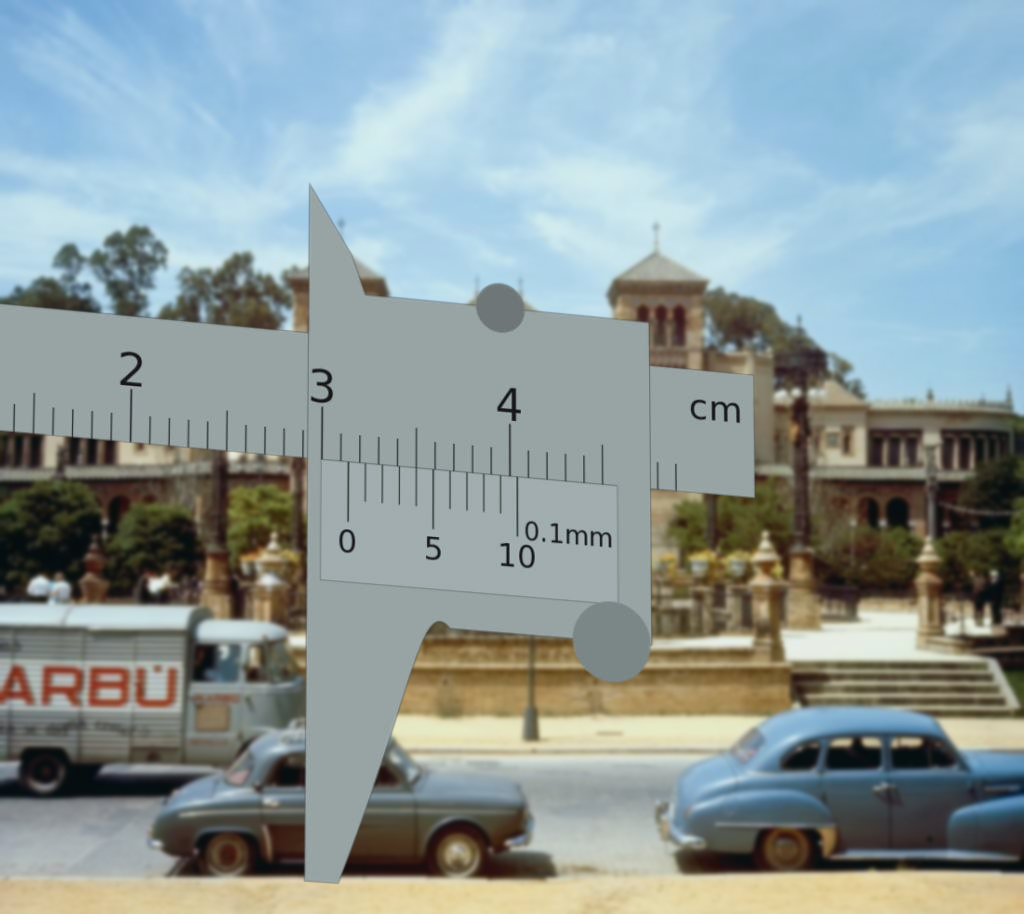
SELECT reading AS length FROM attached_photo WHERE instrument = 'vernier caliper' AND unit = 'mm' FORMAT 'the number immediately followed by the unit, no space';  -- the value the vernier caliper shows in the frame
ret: 31.4mm
